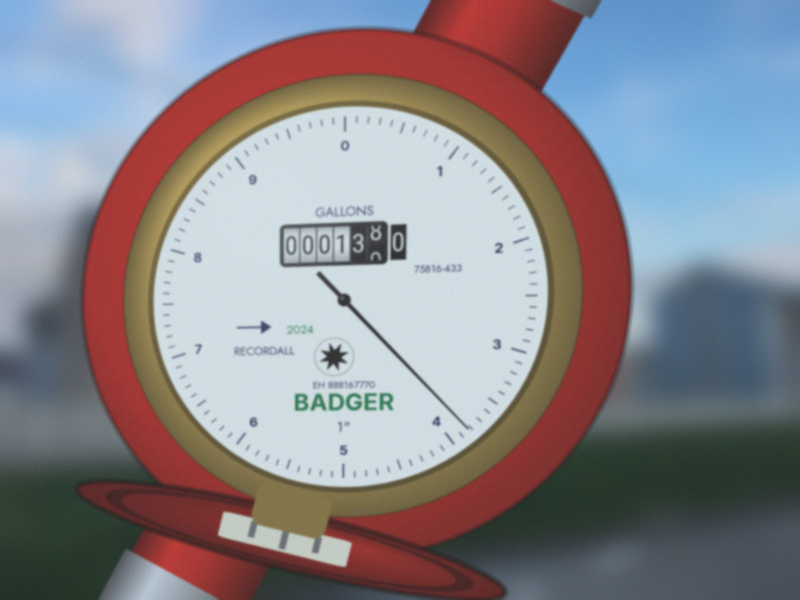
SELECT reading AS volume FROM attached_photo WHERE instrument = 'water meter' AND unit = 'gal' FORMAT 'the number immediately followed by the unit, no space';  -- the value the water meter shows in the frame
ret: 1383.8gal
